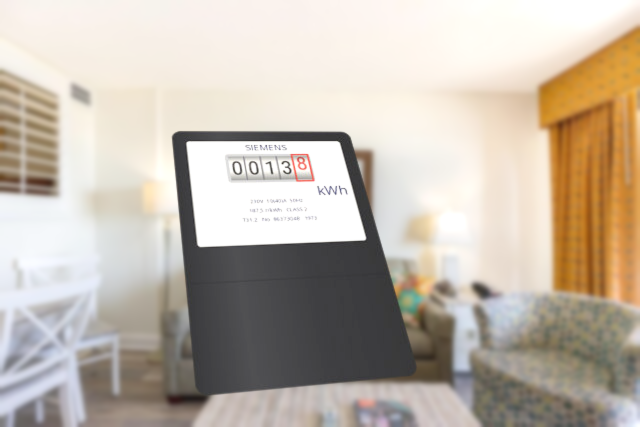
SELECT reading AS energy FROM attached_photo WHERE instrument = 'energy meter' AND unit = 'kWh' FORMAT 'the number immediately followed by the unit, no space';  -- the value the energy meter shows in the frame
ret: 13.8kWh
